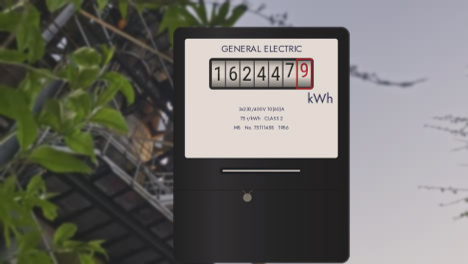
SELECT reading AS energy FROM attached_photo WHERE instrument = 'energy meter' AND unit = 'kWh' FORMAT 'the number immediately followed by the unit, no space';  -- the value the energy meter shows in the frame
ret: 162447.9kWh
